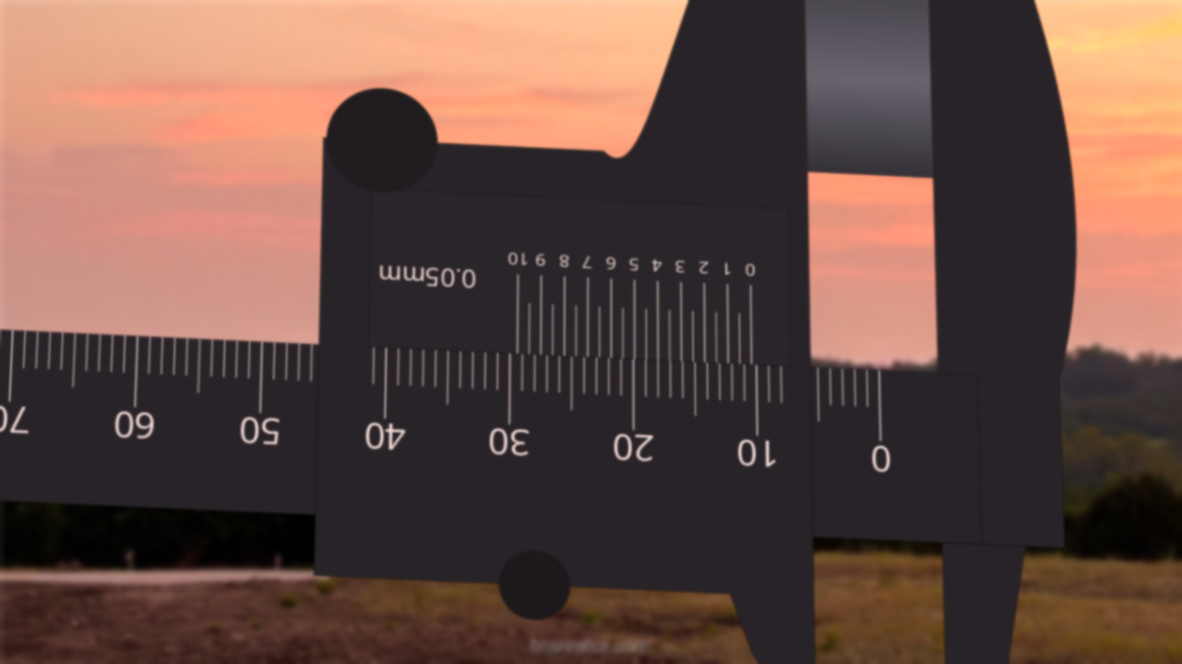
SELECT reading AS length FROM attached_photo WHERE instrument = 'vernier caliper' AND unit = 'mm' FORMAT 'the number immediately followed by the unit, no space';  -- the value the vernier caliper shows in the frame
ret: 10.4mm
